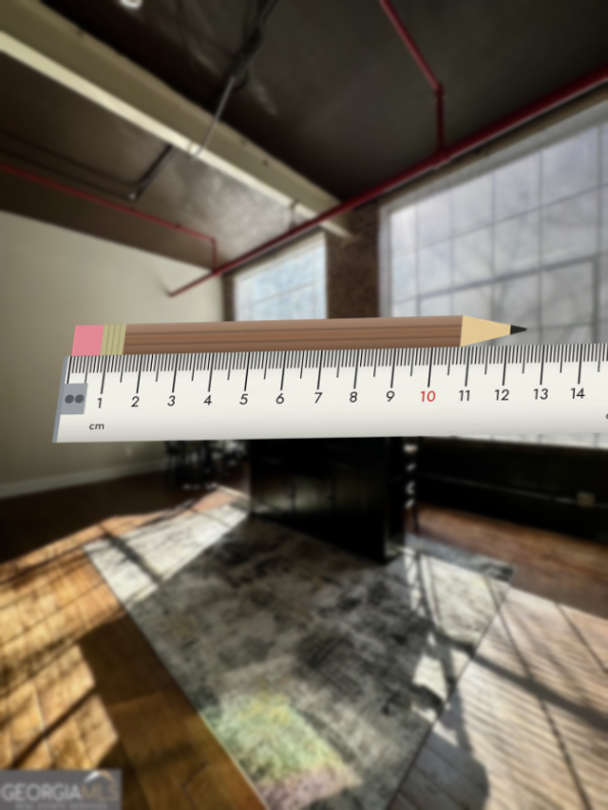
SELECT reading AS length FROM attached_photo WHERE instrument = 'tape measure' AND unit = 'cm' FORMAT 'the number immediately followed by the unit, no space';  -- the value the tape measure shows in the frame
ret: 12.5cm
